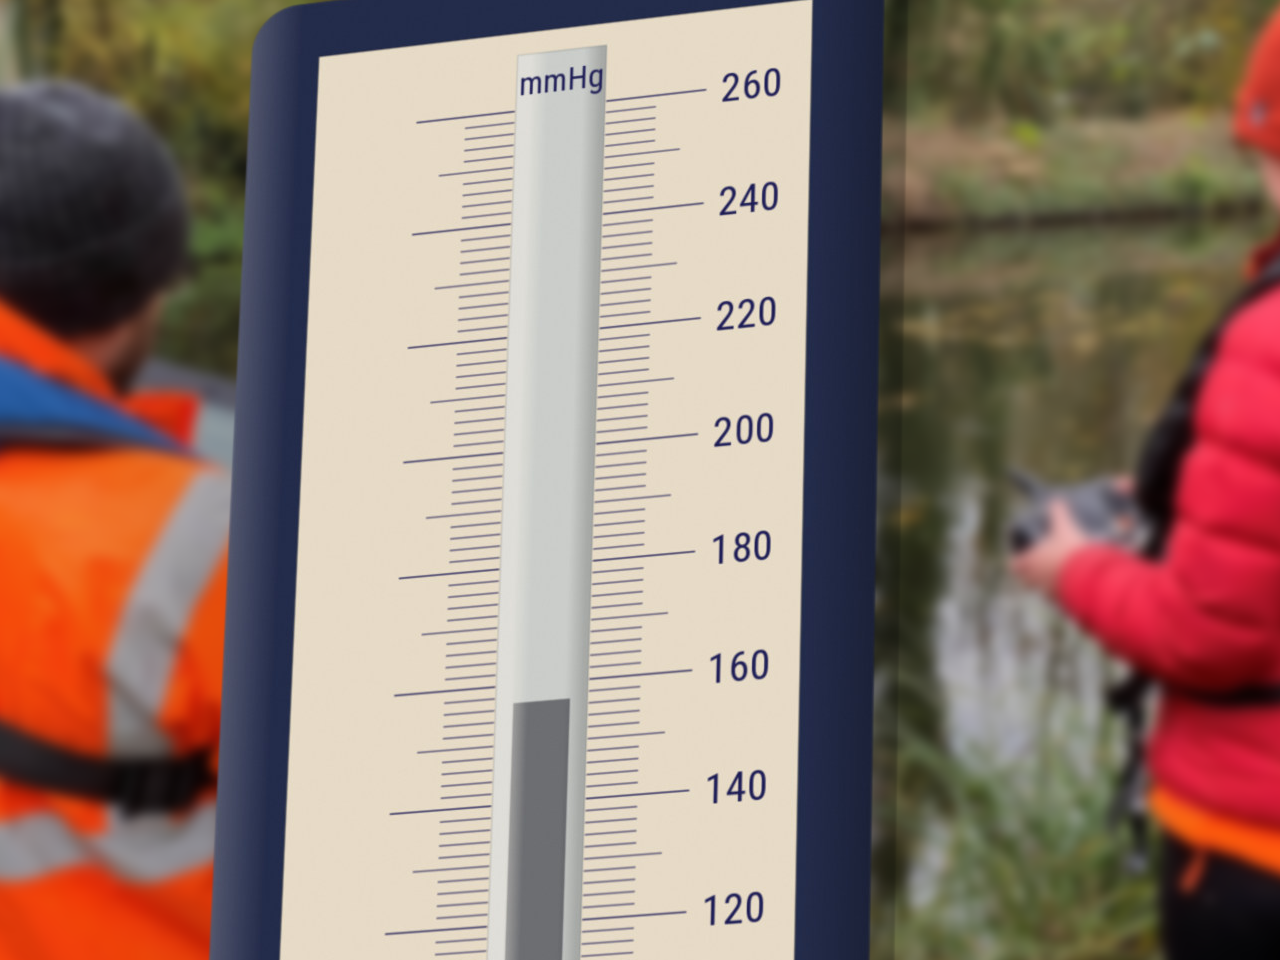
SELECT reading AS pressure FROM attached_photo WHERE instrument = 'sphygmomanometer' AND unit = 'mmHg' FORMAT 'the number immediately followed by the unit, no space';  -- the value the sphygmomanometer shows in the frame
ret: 157mmHg
